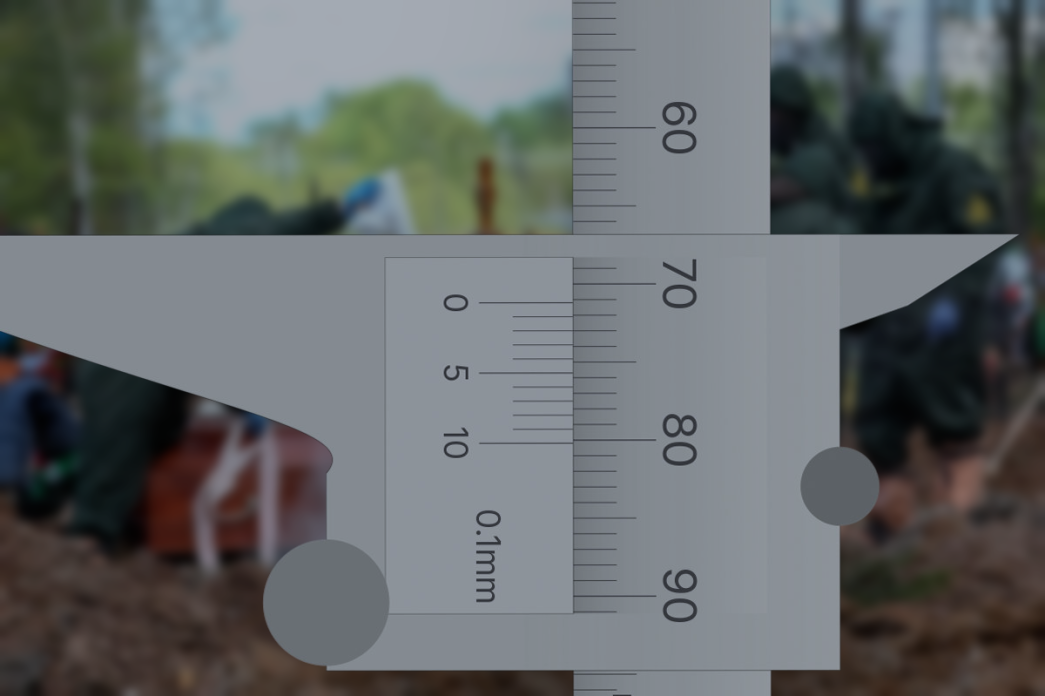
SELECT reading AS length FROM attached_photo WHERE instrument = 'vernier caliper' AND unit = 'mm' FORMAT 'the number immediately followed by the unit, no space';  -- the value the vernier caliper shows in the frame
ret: 71.2mm
